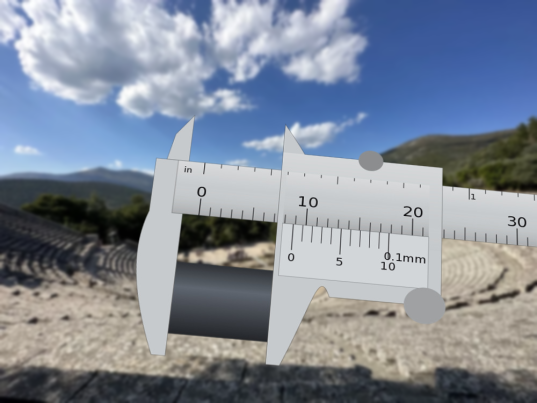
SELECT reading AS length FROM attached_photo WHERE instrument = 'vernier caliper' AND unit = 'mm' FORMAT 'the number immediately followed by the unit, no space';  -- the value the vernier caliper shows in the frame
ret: 8.8mm
